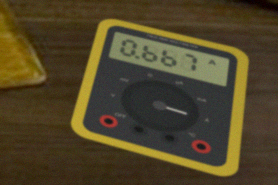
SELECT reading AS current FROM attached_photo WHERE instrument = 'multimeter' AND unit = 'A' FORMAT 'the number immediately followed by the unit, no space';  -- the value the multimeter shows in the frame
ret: 0.667A
